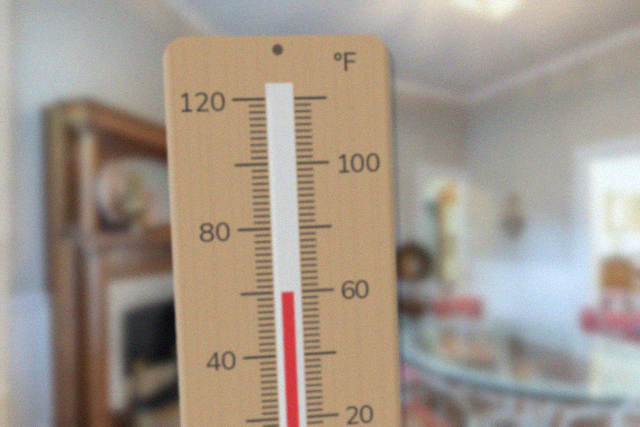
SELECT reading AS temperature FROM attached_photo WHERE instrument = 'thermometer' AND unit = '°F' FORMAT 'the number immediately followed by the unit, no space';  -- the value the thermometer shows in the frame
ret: 60°F
